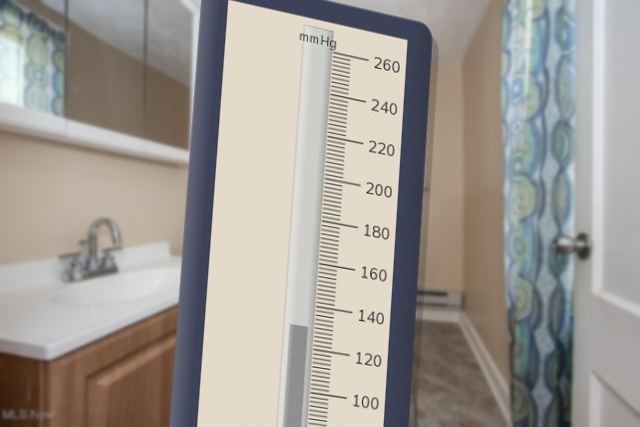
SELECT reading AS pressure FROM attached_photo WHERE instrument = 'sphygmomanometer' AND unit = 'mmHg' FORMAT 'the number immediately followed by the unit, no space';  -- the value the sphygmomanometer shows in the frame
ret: 130mmHg
